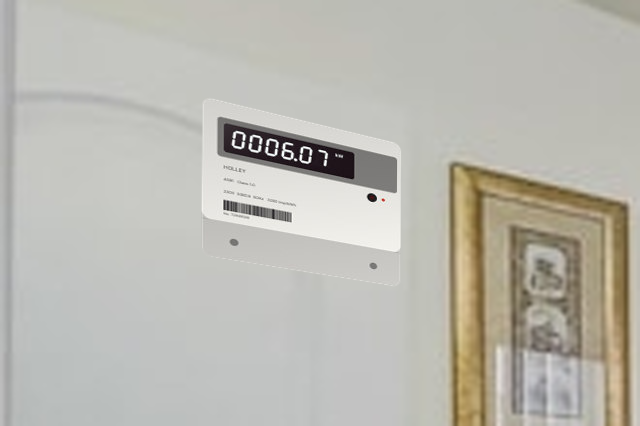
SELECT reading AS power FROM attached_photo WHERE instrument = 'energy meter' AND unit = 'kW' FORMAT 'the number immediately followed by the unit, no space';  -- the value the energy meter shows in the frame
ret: 6.07kW
